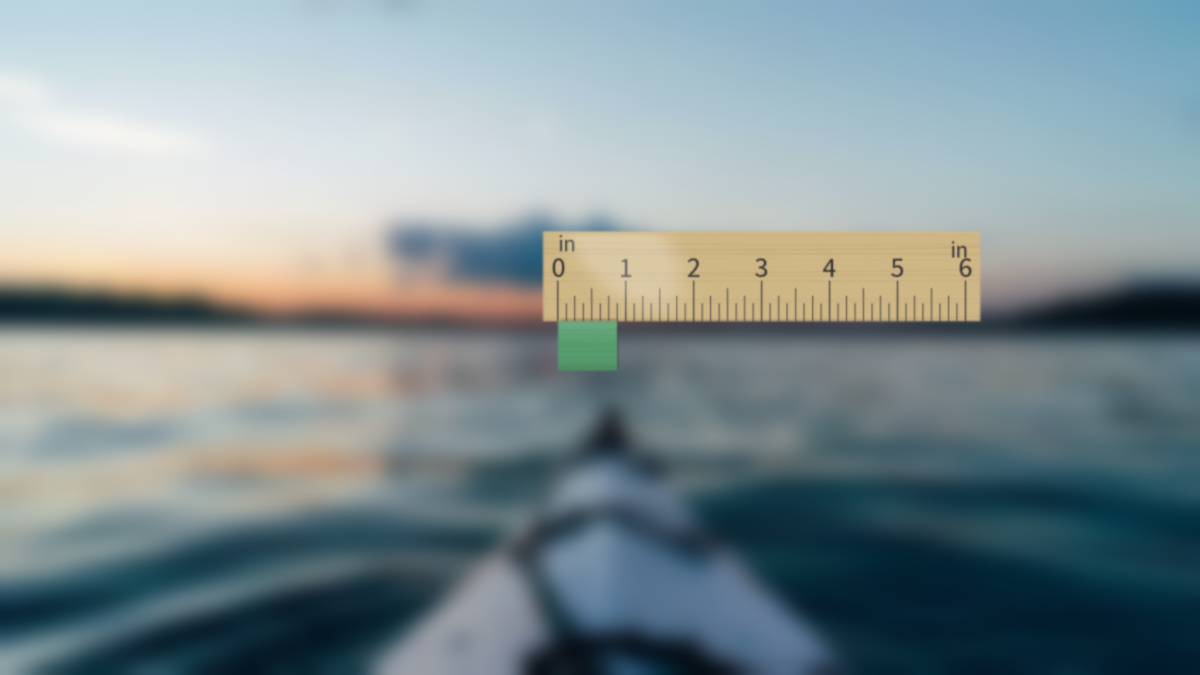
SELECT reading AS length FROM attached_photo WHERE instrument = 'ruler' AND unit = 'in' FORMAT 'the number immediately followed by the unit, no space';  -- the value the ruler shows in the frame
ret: 0.875in
